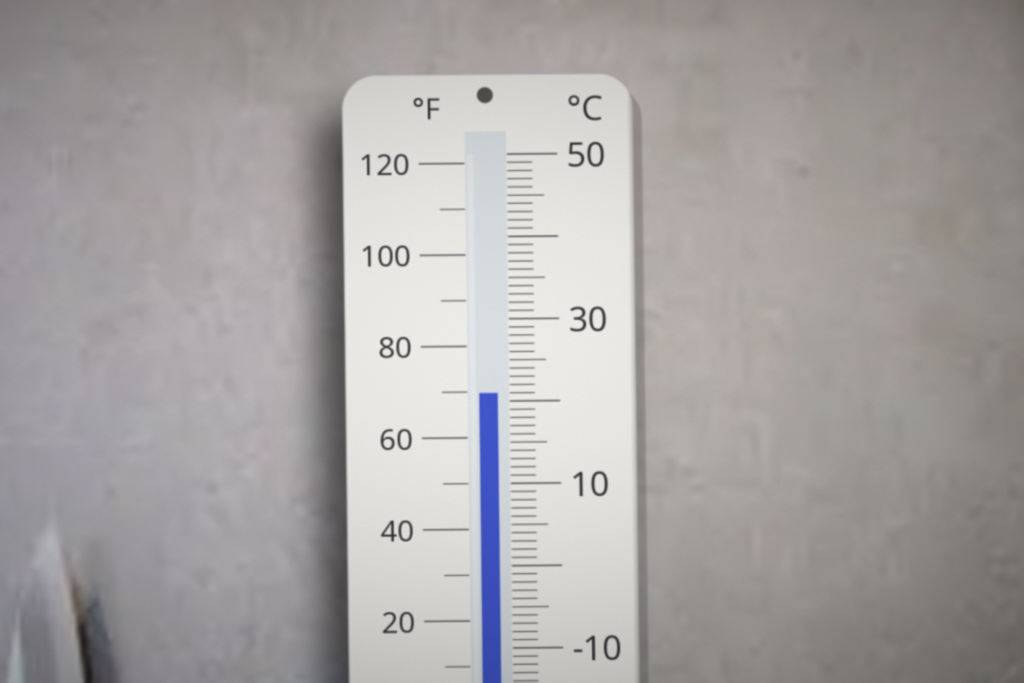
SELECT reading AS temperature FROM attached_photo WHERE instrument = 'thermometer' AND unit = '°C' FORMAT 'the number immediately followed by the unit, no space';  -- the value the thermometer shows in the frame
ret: 21°C
